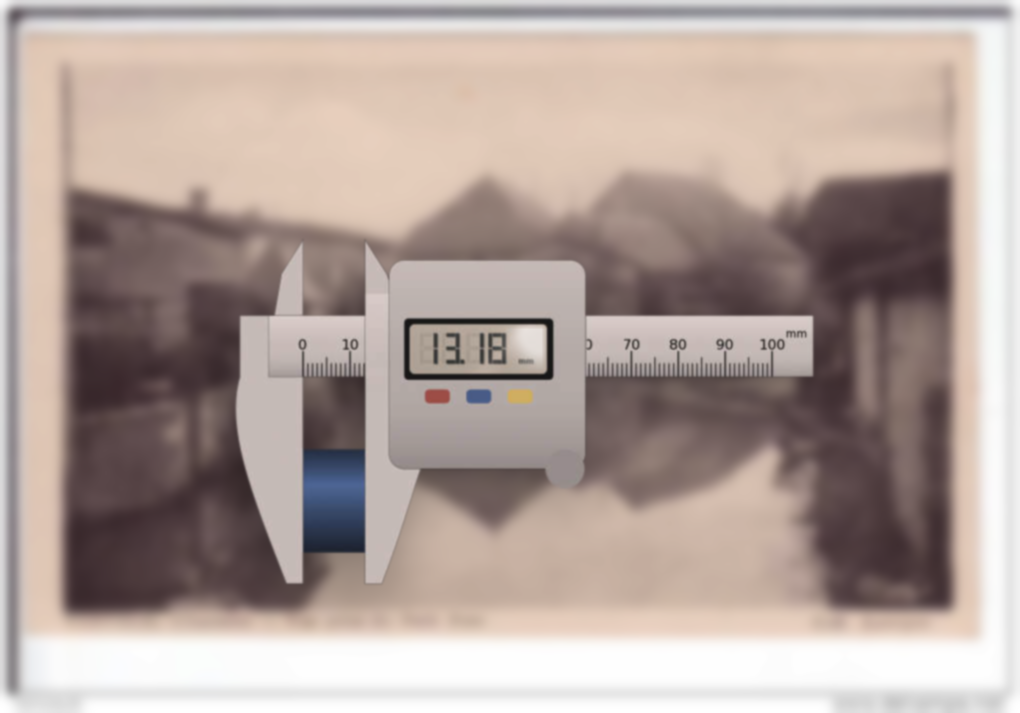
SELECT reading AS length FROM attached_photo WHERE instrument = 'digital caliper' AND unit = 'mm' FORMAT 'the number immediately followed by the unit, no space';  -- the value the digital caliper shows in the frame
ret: 13.18mm
